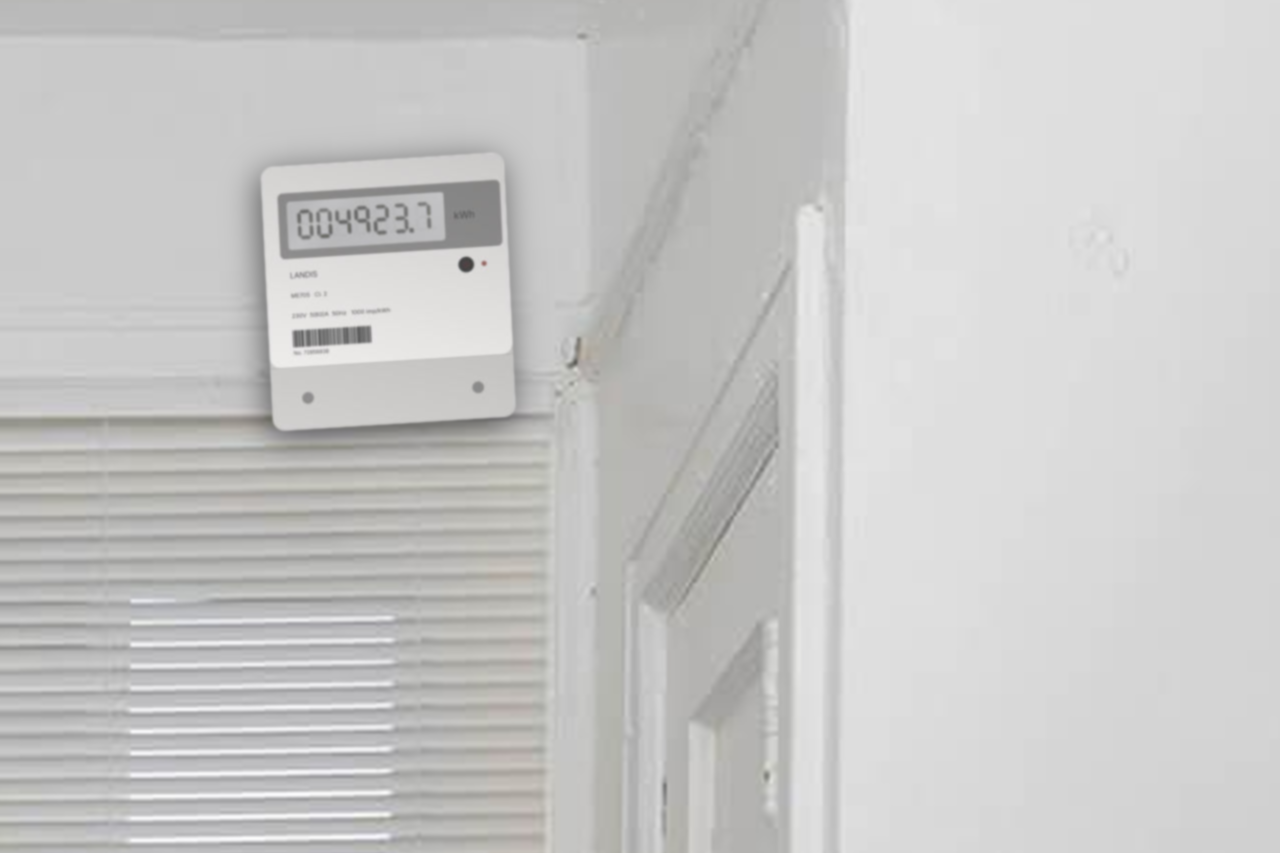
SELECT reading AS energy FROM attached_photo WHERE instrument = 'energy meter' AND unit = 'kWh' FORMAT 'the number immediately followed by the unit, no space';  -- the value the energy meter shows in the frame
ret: 4923.7kWh
